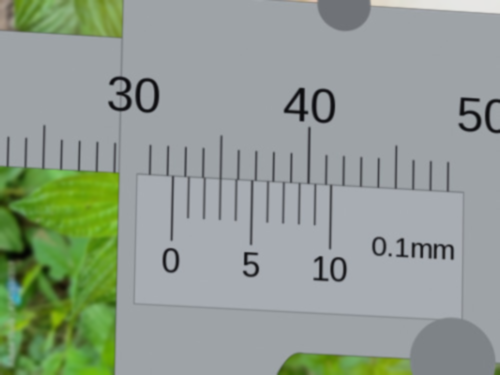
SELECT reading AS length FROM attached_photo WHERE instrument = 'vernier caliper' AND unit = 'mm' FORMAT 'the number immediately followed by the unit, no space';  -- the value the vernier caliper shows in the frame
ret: 32.3mm
